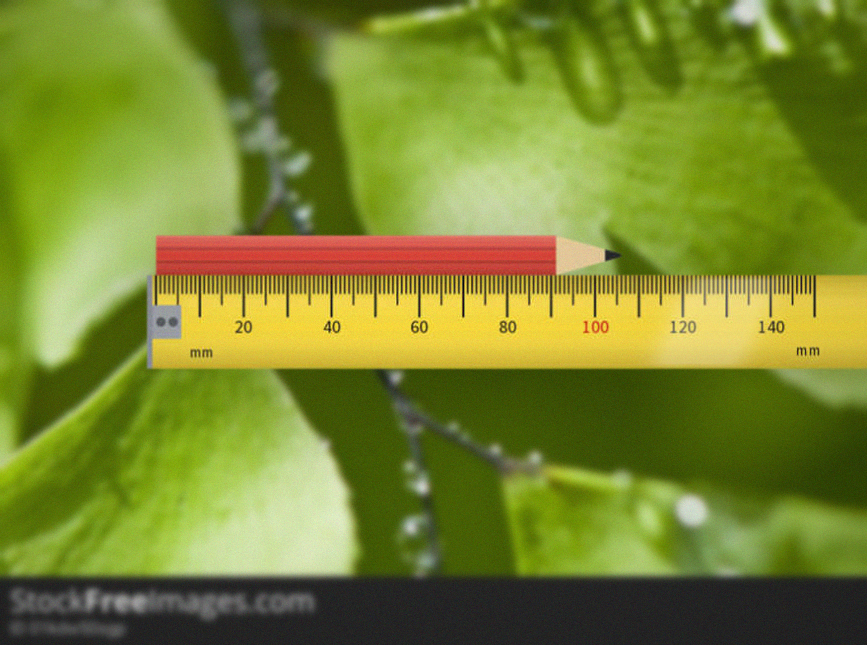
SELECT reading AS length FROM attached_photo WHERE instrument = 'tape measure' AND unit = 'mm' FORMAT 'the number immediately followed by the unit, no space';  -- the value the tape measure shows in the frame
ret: 106mm
